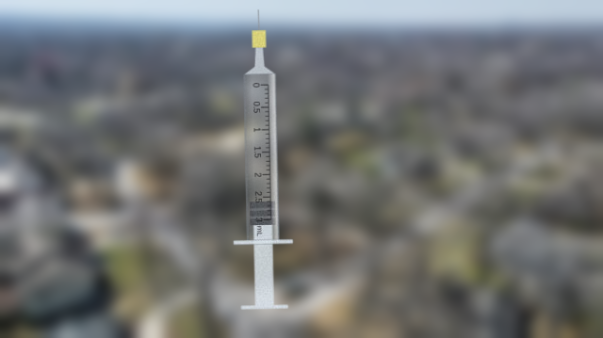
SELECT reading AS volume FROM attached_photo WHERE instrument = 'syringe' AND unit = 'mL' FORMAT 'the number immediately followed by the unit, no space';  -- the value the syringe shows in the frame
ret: 2.6mL
